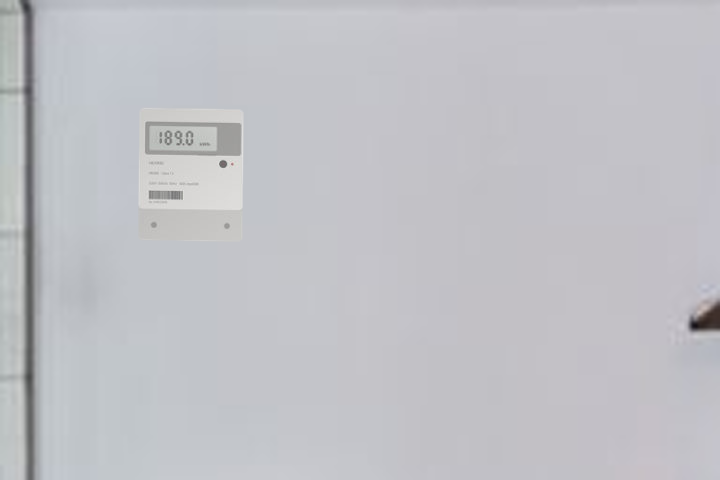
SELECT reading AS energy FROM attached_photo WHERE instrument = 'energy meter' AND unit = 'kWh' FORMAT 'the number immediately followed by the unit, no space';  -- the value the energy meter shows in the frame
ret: 189.0kWh
